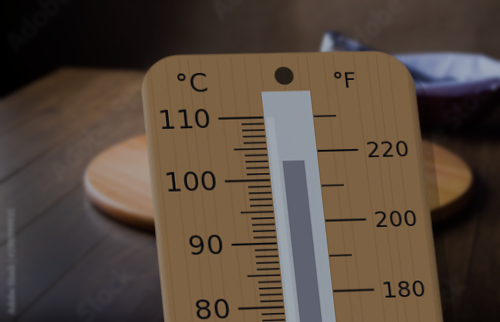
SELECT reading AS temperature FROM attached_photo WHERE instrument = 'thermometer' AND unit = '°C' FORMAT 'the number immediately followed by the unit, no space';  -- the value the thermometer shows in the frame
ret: 103°C
